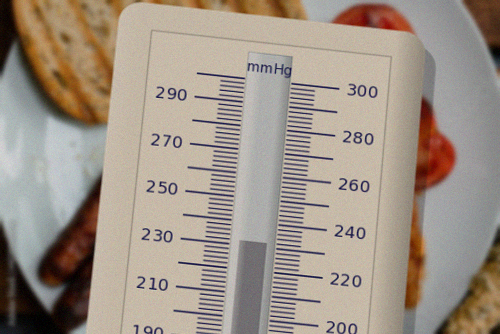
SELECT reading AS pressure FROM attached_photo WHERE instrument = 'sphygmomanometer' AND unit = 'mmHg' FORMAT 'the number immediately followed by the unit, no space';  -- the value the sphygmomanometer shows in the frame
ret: 232mmHg
